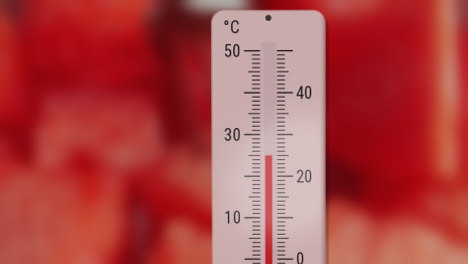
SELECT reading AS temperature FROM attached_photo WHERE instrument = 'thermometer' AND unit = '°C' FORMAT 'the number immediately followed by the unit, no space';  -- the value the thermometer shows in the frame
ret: 25°C
